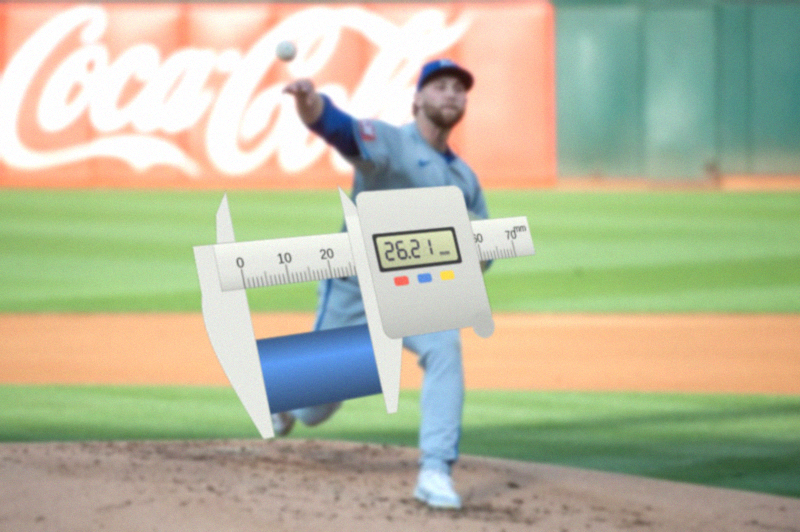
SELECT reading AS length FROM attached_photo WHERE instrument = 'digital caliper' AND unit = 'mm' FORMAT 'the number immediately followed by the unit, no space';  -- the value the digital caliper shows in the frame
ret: 26.21mm
